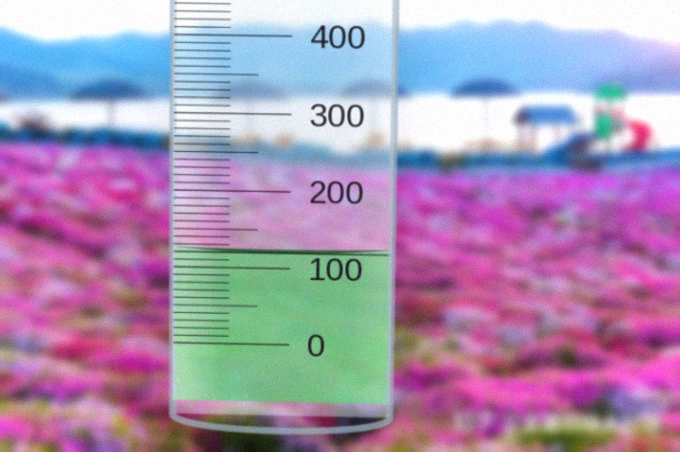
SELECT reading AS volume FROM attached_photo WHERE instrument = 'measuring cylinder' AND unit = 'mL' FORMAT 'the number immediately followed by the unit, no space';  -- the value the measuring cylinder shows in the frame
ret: 120mL
